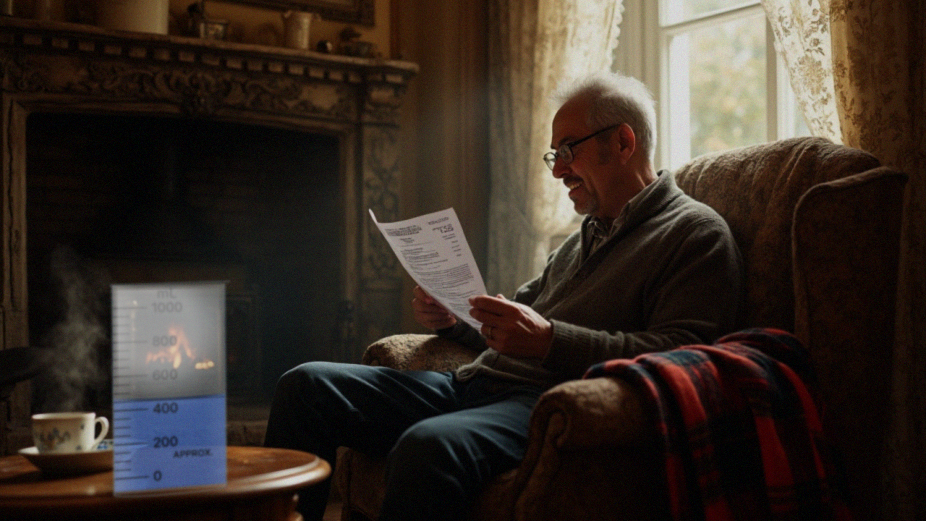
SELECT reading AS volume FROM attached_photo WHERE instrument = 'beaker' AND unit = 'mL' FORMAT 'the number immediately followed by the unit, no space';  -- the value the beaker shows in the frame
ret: 450mL
